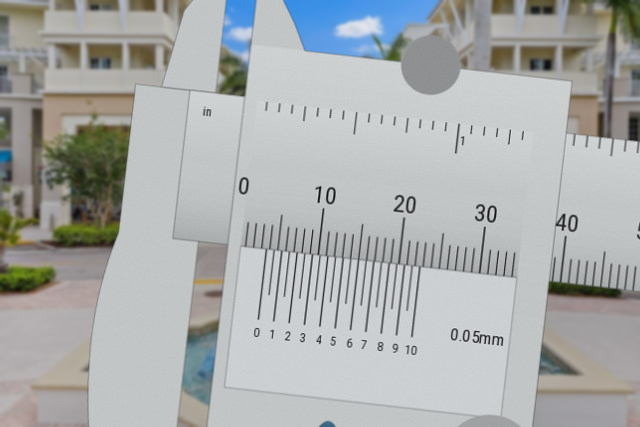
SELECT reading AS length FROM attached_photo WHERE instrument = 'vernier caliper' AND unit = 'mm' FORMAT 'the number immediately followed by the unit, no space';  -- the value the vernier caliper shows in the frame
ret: 3.6mm
